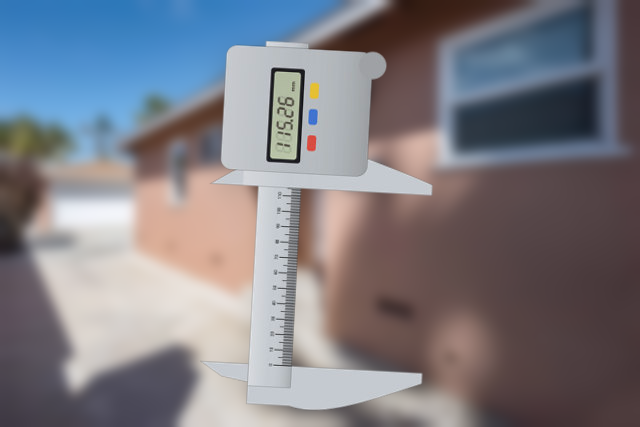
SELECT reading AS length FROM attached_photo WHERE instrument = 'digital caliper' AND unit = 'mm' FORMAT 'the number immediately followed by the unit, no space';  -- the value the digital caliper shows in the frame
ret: 115.26mm
